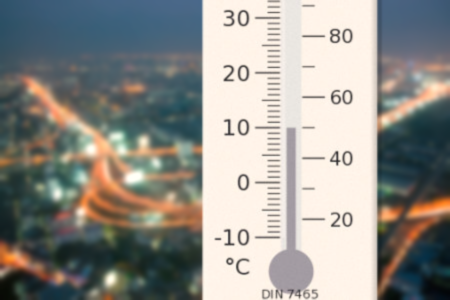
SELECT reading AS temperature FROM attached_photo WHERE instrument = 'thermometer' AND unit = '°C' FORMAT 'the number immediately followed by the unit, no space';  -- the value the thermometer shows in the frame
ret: 10°C
